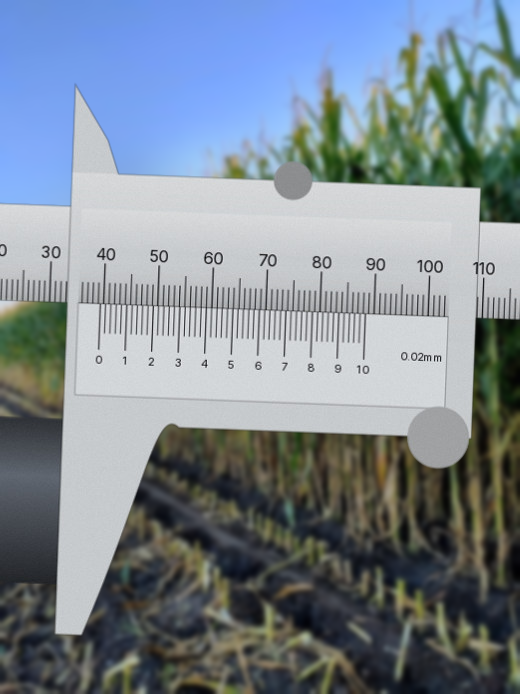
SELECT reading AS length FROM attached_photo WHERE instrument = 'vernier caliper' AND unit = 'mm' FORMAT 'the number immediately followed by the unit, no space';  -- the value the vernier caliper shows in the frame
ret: 39.4mm
